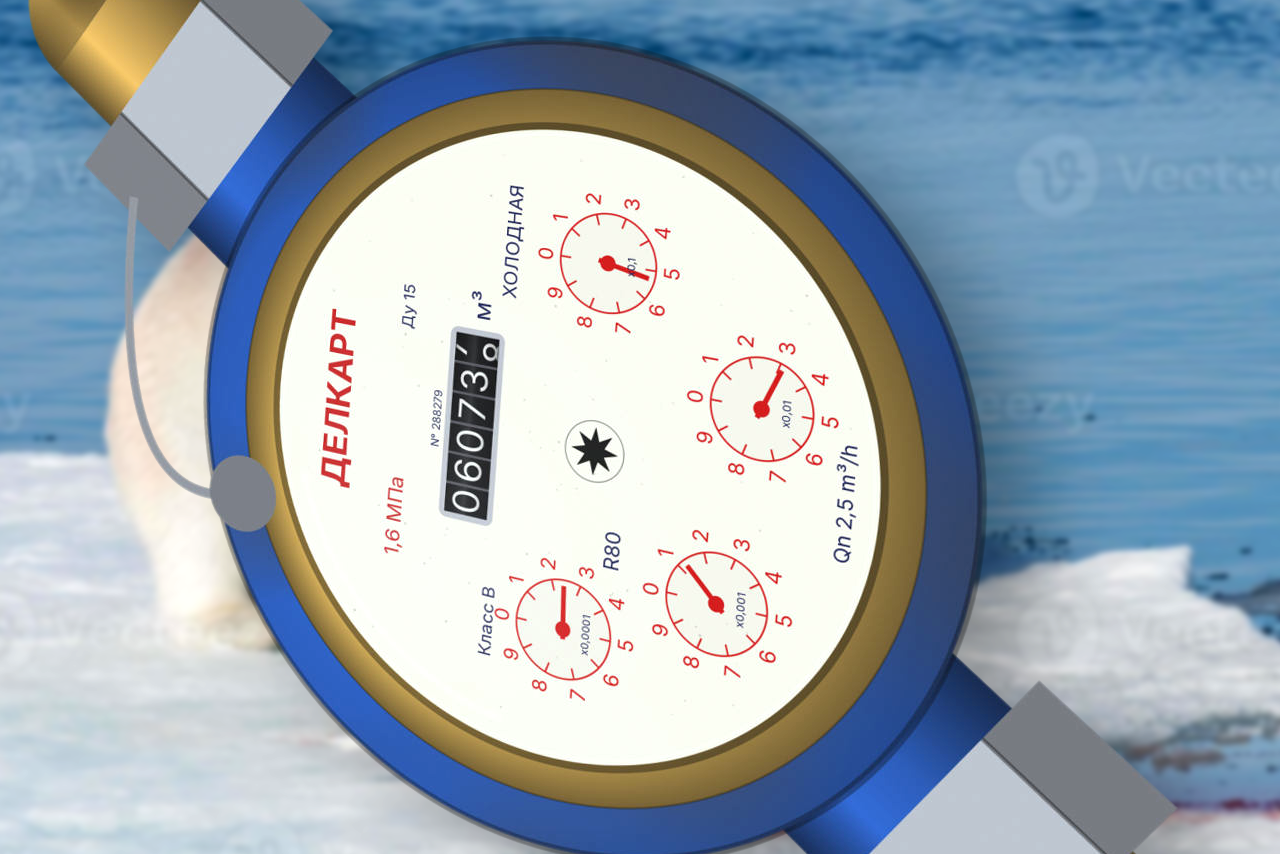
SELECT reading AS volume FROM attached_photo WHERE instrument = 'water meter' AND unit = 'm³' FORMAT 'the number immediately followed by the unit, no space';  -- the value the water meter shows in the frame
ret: 60737.5312m³
